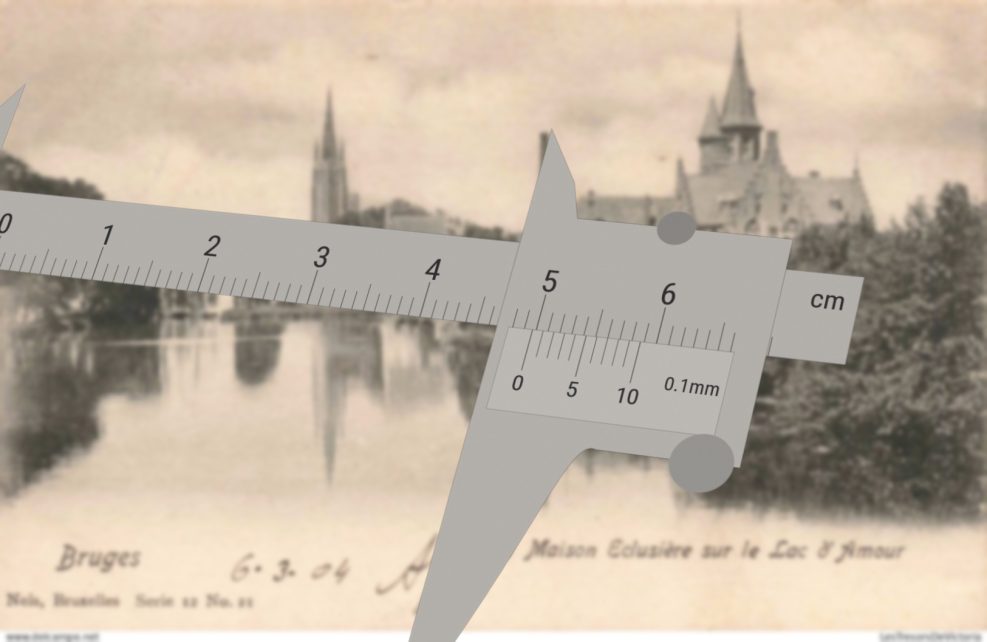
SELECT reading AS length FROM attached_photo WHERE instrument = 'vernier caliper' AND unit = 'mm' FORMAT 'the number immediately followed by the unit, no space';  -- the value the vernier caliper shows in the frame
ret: 49.7mm
